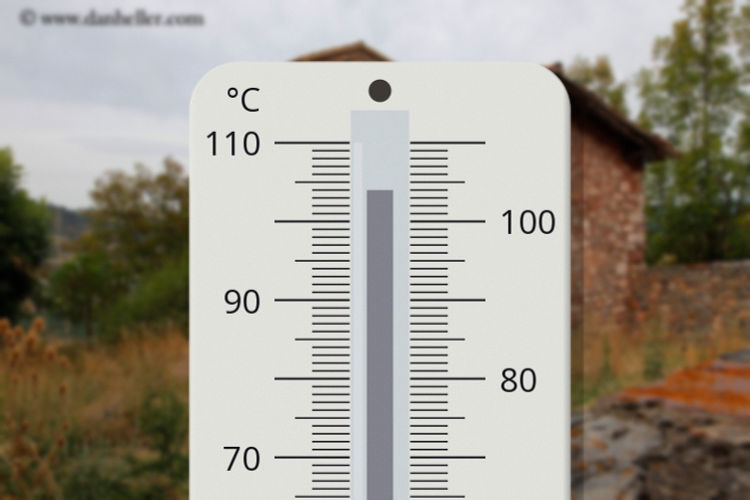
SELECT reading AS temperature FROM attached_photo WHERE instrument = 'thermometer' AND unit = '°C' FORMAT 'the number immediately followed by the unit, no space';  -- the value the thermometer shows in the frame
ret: 104°C
